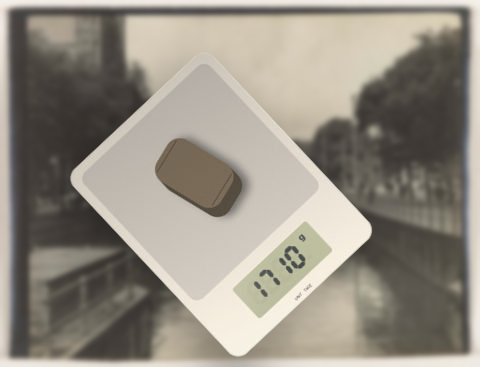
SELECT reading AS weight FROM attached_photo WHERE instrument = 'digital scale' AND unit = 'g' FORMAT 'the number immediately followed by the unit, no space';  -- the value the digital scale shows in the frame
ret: 1710g
